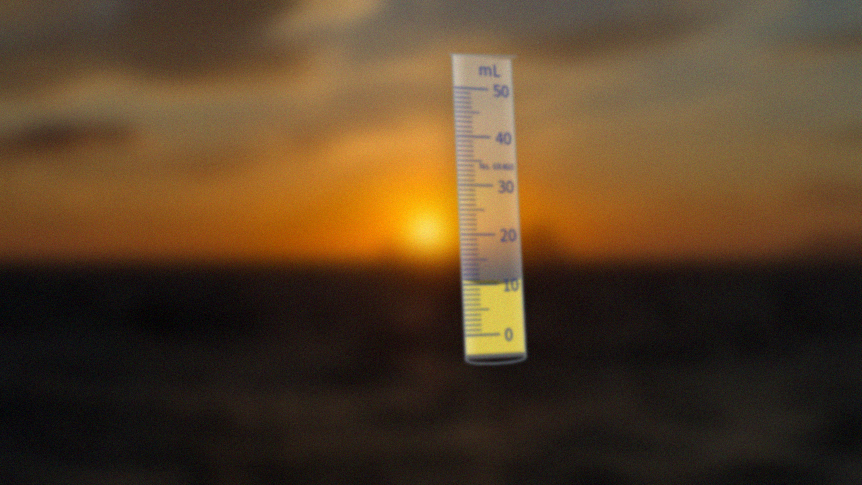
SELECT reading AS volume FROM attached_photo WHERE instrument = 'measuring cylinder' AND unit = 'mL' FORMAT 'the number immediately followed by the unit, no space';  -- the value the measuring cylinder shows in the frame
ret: 10mL
